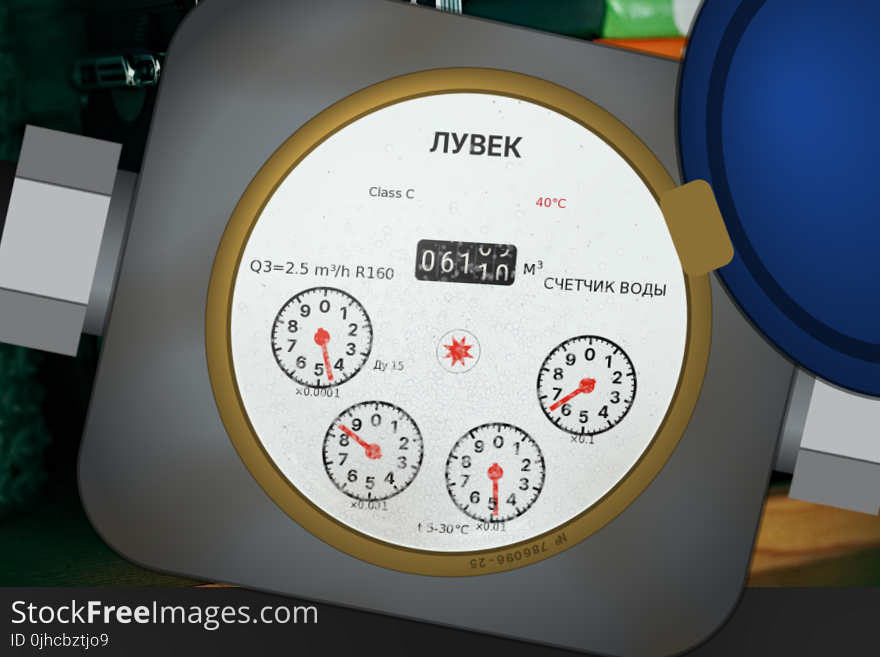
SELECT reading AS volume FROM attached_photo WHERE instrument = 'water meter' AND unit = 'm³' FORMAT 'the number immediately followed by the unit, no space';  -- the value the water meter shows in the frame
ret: 6109.6484m³
